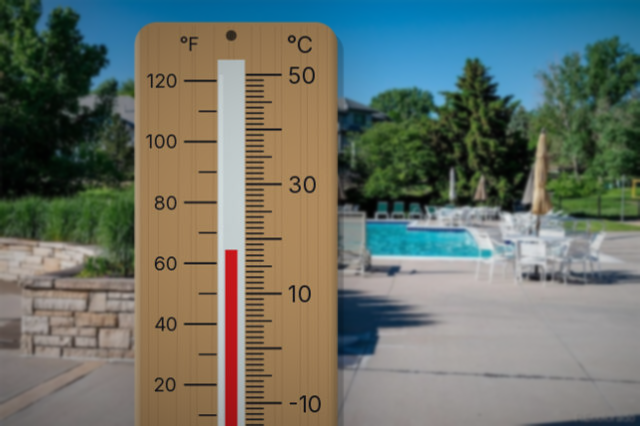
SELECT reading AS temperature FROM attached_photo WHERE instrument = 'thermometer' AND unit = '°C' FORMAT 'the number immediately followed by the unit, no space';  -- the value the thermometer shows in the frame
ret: 18°C
